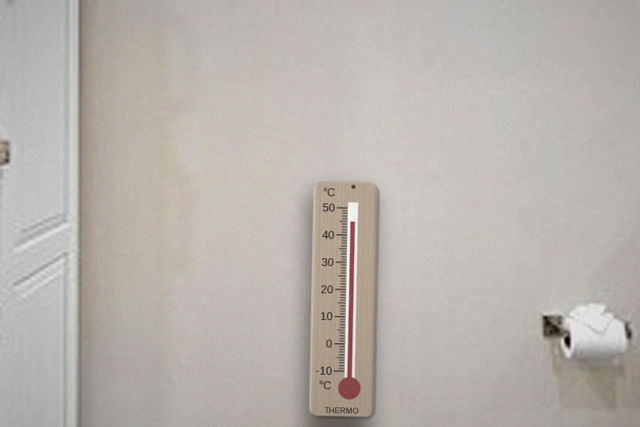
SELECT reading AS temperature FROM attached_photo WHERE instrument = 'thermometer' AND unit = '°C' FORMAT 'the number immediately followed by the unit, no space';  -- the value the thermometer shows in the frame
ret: 45°C
